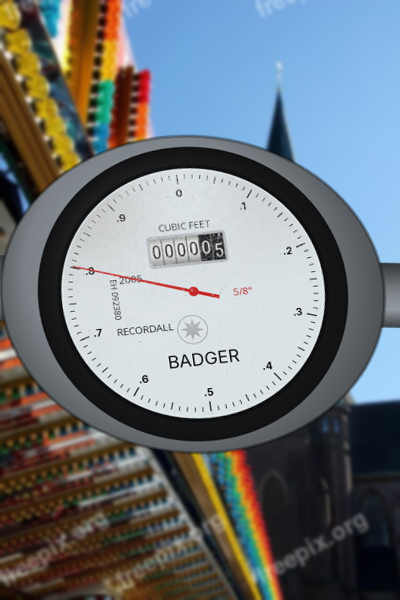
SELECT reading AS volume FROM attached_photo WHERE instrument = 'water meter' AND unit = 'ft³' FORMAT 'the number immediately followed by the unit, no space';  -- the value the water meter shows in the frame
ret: 4.80ft³
